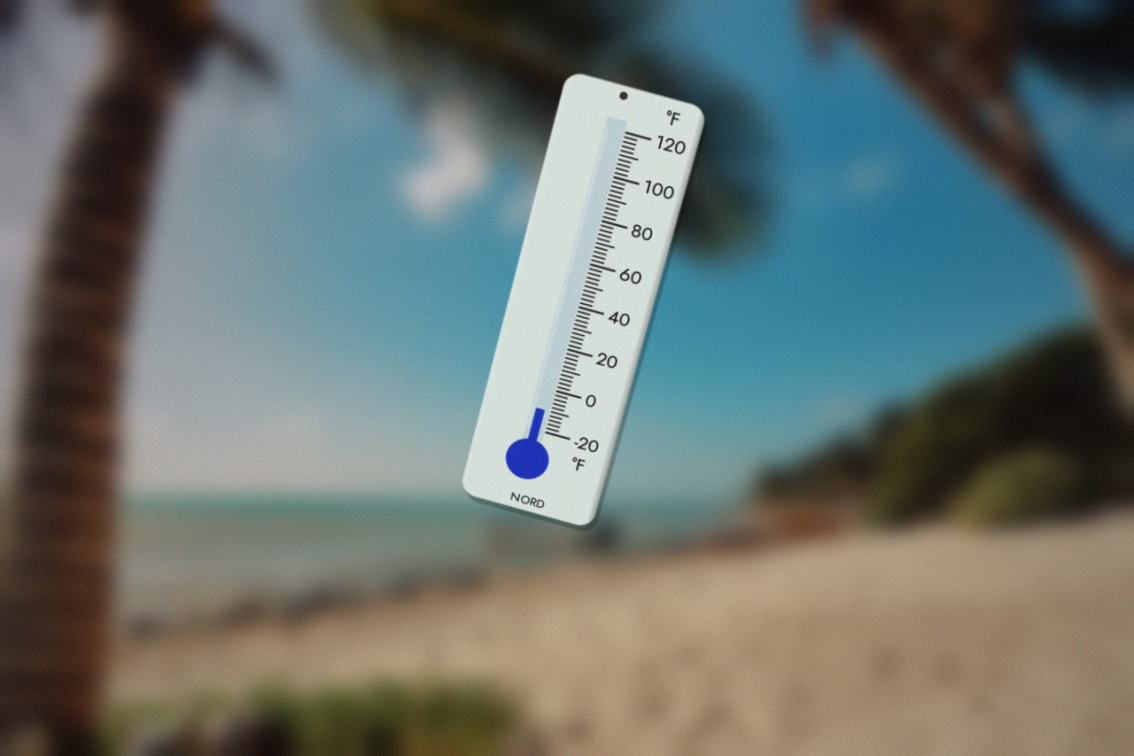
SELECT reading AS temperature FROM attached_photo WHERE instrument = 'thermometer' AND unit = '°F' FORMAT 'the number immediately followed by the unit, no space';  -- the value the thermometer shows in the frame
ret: -10°F
